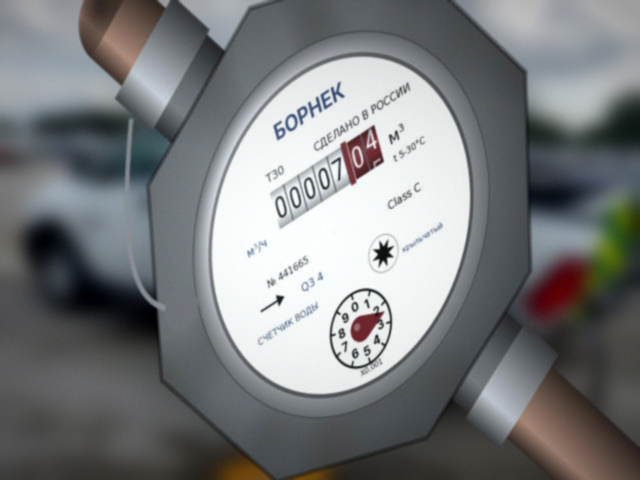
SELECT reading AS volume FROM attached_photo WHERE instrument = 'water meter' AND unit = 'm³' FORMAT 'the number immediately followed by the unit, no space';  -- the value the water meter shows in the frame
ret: 7.042m³
